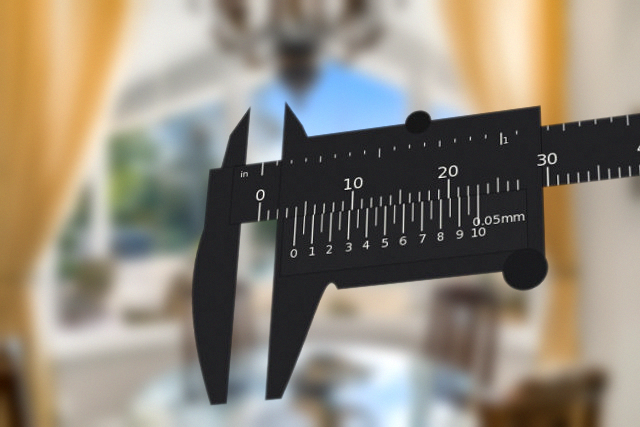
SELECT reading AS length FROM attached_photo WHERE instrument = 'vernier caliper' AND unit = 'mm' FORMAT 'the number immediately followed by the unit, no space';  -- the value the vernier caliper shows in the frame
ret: 4.0mm
